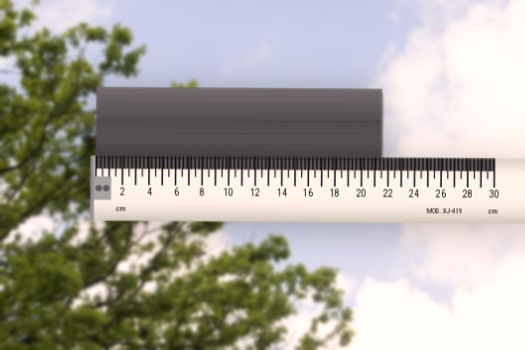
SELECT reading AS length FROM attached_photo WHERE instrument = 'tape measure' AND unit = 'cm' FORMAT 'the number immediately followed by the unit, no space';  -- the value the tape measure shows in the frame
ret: 21.5cm
